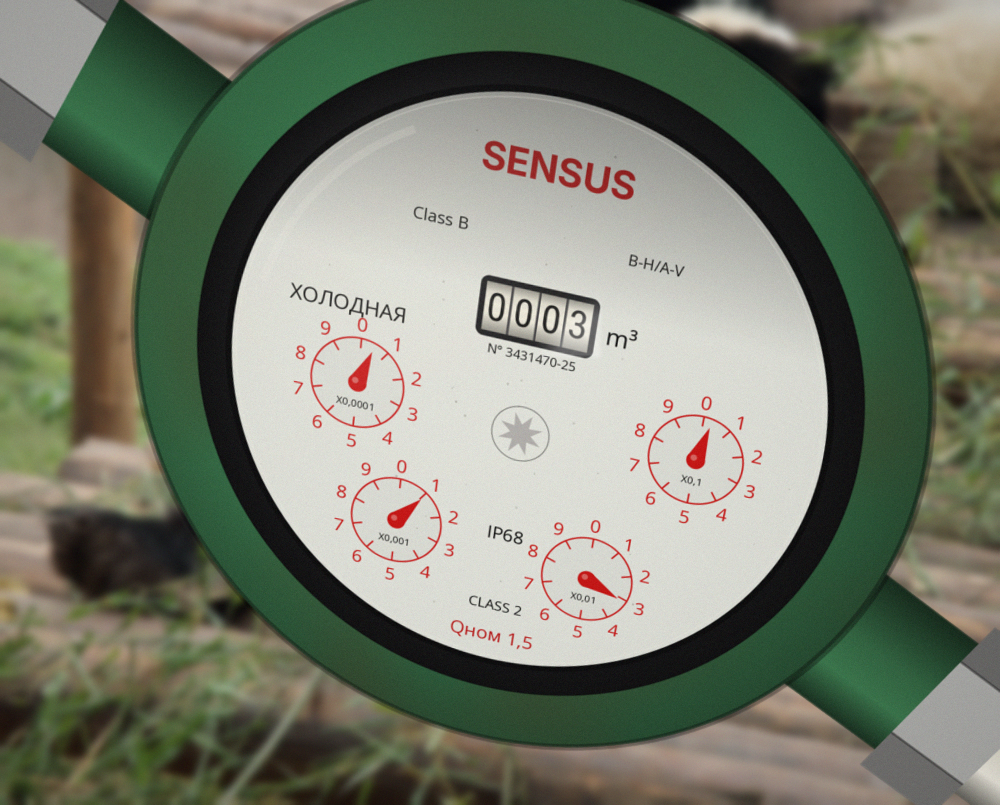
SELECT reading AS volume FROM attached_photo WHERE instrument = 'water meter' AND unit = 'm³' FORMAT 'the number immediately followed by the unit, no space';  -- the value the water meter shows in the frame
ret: 3.0310m³
